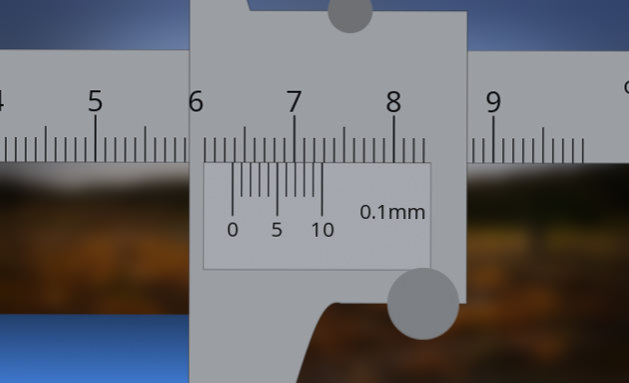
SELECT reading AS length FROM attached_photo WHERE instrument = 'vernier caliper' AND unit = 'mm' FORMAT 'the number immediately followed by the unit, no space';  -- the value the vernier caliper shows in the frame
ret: 63.8mm
